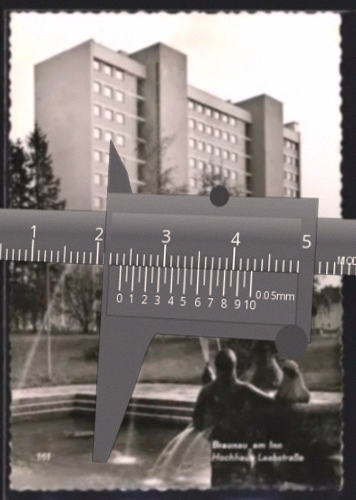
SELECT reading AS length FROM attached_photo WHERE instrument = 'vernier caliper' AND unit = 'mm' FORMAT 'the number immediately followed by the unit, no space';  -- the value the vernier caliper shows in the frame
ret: 23.6mm
